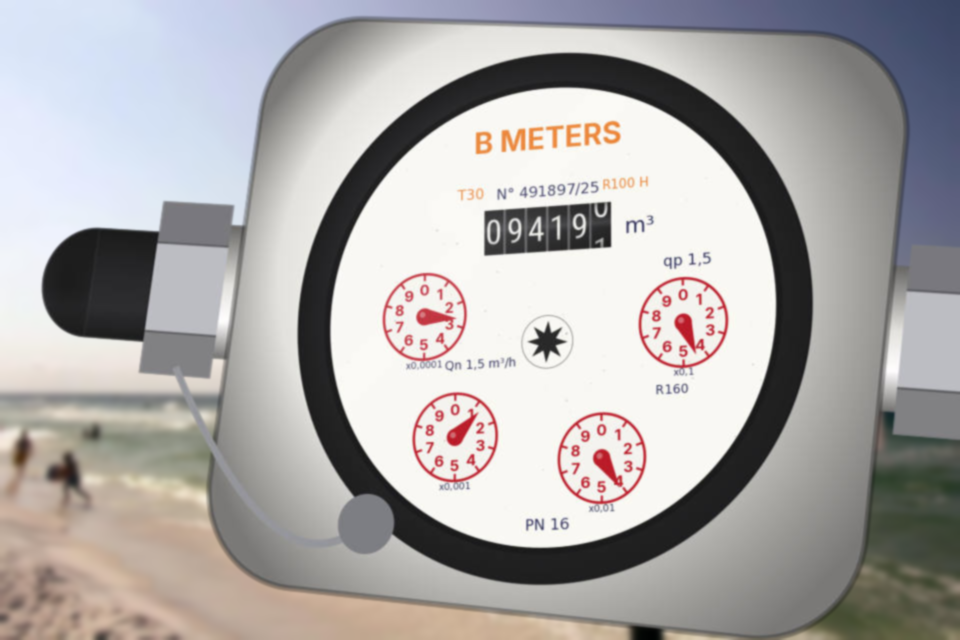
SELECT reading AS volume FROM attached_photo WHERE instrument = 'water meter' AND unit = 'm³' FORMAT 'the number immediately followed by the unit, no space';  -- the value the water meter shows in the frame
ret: 94190.4412m³
